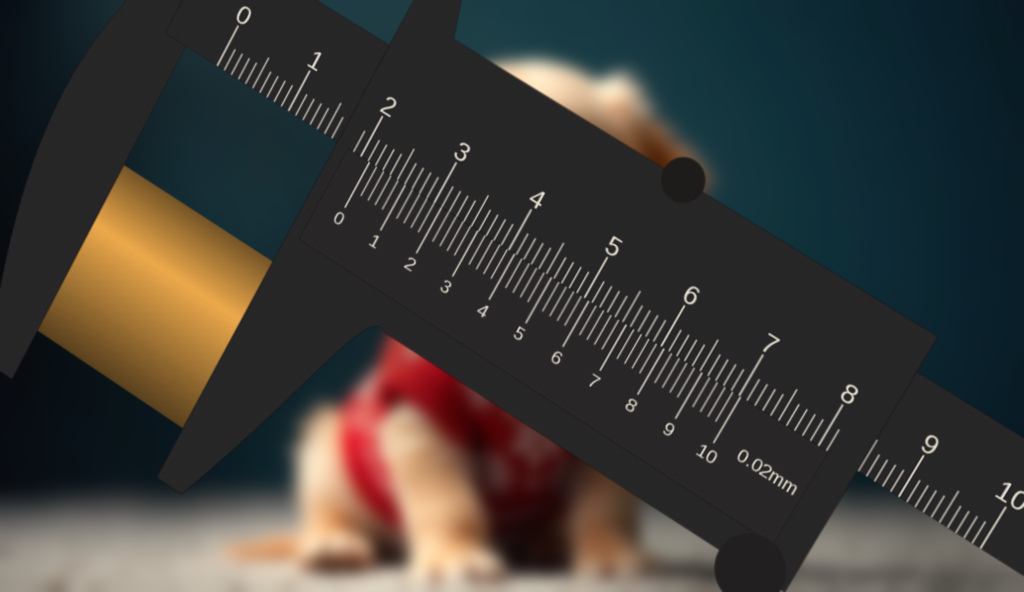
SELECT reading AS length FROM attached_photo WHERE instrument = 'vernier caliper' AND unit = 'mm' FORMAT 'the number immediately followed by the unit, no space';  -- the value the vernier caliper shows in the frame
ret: 21.2mm
